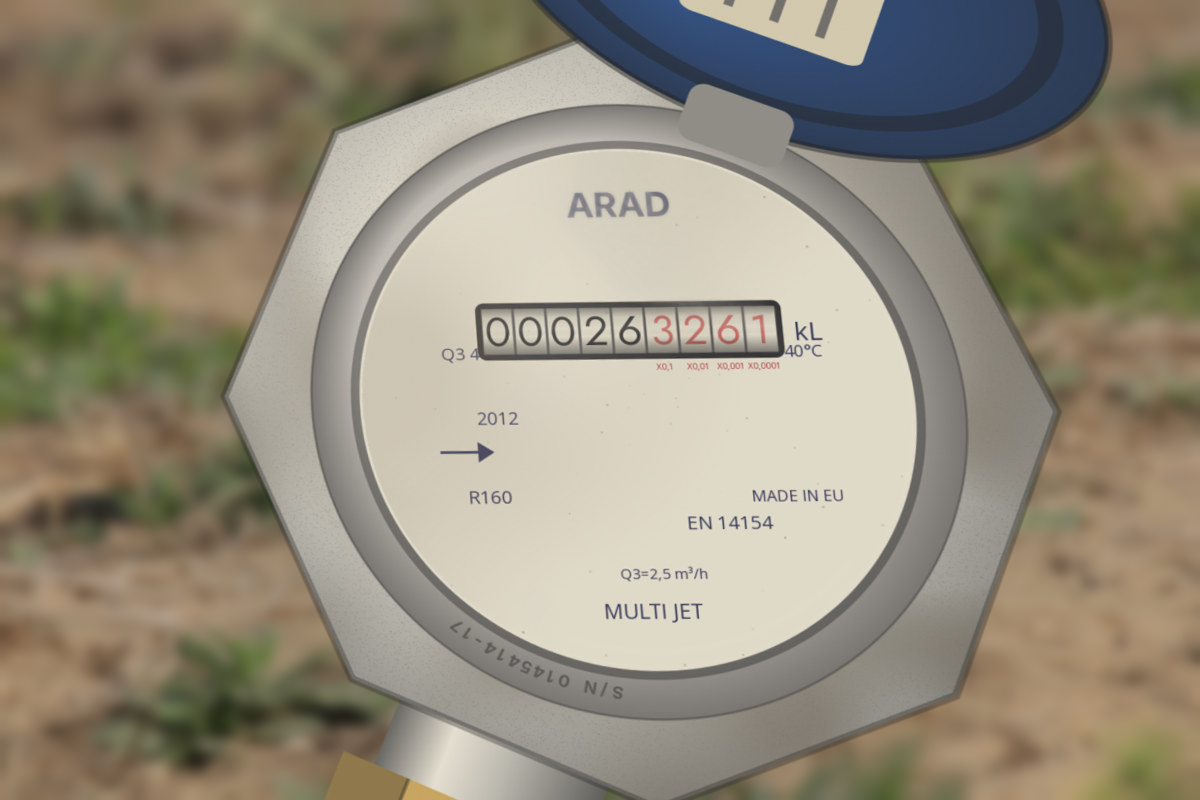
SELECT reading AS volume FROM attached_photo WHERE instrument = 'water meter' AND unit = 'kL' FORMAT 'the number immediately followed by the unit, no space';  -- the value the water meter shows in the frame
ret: 26.3261kL
